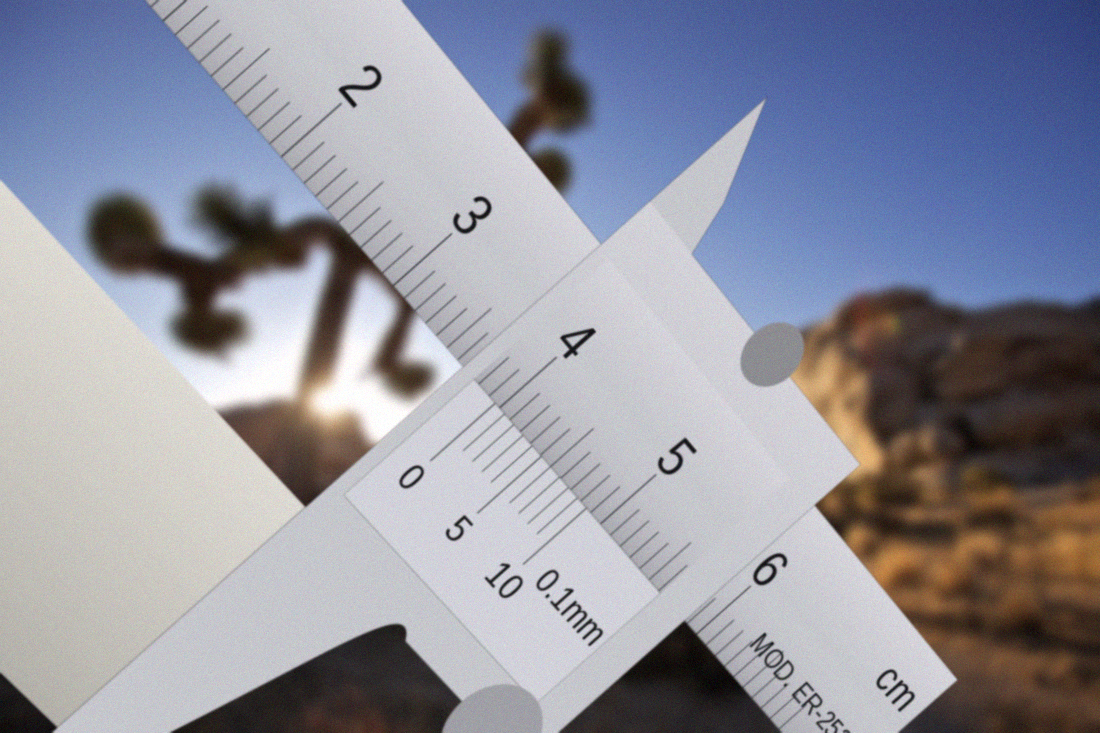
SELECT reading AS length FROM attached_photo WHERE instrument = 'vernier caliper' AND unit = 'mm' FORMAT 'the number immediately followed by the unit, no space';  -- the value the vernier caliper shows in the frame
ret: 39.6mm
